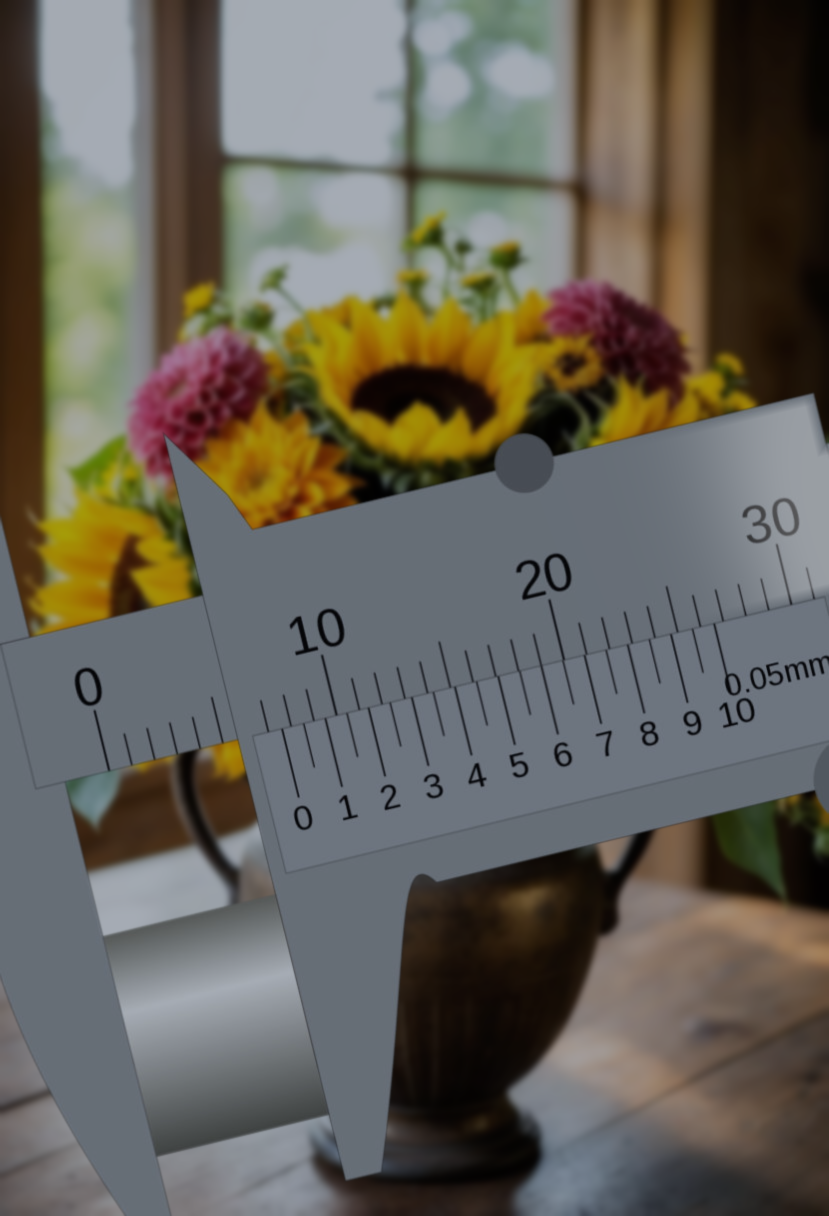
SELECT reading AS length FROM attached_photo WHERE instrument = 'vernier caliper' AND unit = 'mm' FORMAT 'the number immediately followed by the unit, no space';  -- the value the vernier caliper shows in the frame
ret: 7.6mm
